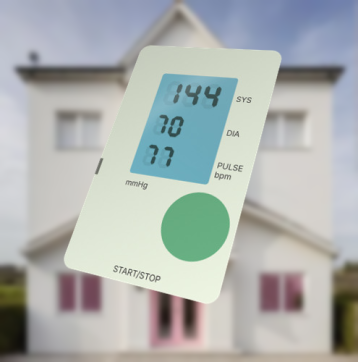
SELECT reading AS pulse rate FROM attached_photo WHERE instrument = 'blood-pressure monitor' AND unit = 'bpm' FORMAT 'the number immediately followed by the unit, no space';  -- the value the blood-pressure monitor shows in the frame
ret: 77bpm
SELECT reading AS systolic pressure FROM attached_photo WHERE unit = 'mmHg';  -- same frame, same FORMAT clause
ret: 144mmHg
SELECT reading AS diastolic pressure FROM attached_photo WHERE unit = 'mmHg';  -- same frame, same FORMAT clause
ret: 70mmHg
